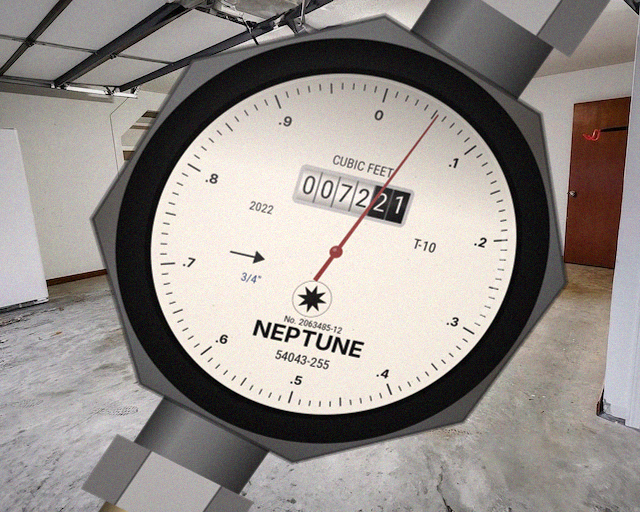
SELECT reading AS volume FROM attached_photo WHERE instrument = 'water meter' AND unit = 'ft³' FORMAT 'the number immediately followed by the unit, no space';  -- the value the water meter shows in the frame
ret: 7221.05ft³
